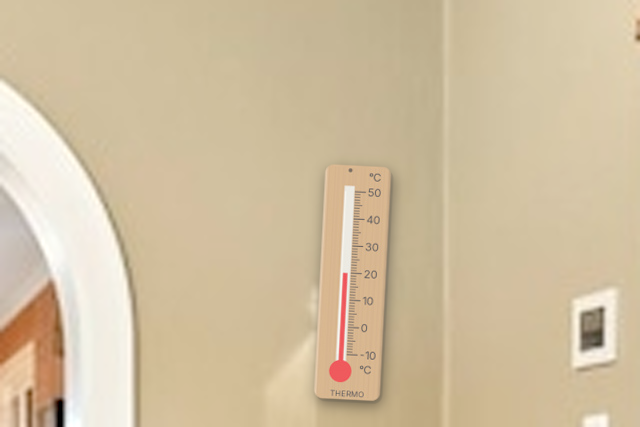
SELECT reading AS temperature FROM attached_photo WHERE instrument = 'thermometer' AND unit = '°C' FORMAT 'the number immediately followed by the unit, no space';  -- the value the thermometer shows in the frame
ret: 20°C
